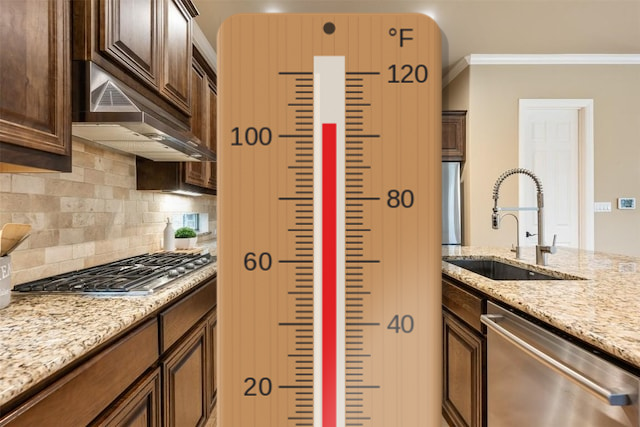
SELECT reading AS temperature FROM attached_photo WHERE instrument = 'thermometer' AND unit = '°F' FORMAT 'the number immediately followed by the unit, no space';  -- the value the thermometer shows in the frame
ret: 104°F
